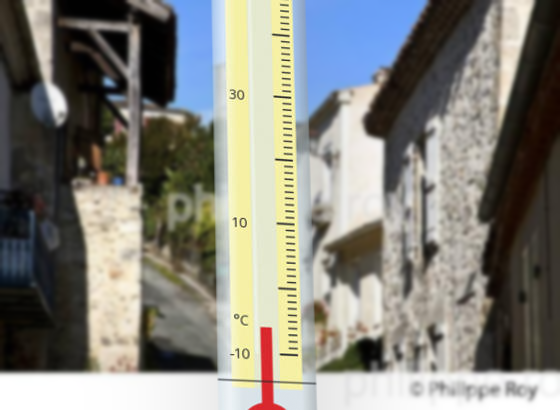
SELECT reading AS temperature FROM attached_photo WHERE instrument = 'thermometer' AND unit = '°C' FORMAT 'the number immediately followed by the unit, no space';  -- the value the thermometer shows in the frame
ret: -6°C
